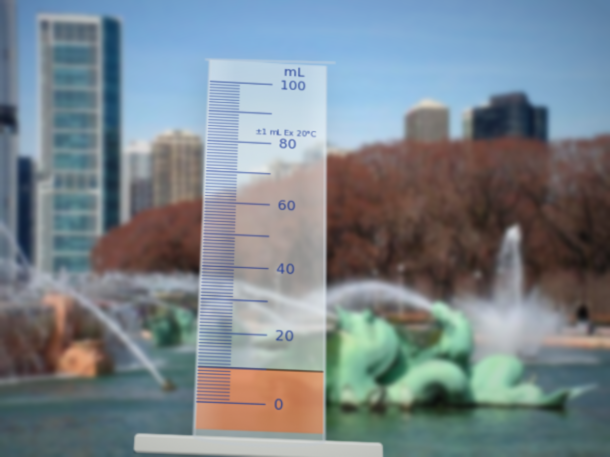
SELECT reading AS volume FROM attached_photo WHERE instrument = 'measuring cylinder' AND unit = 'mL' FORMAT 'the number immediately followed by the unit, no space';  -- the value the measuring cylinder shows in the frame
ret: 10mL
